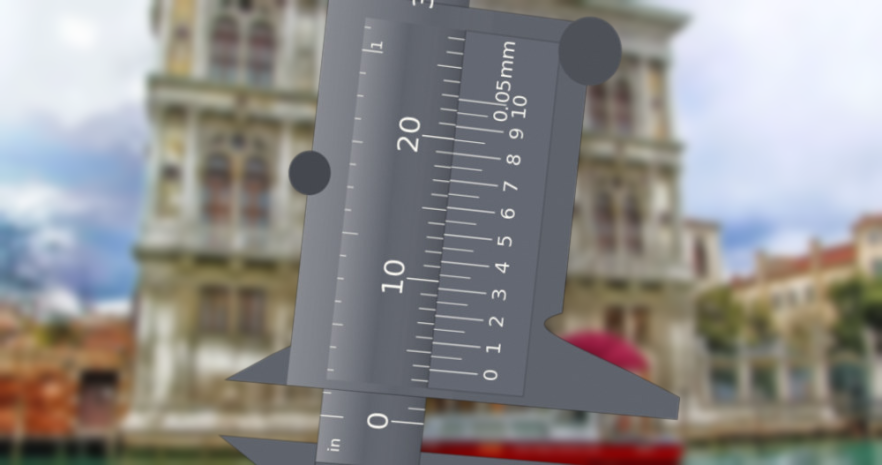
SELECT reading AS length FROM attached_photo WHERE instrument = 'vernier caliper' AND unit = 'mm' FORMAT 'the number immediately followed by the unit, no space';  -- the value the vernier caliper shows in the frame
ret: 3.8mm
